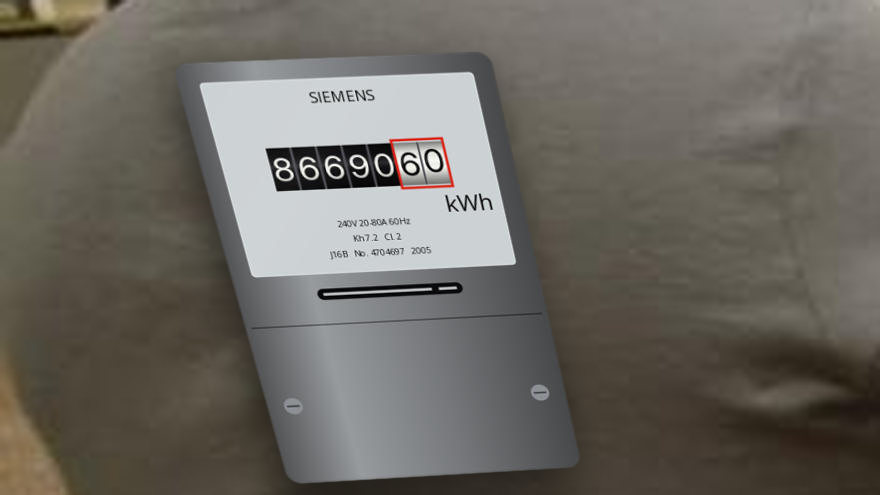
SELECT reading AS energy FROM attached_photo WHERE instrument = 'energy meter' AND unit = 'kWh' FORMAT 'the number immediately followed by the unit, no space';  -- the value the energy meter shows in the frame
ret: 86690.60kWh
